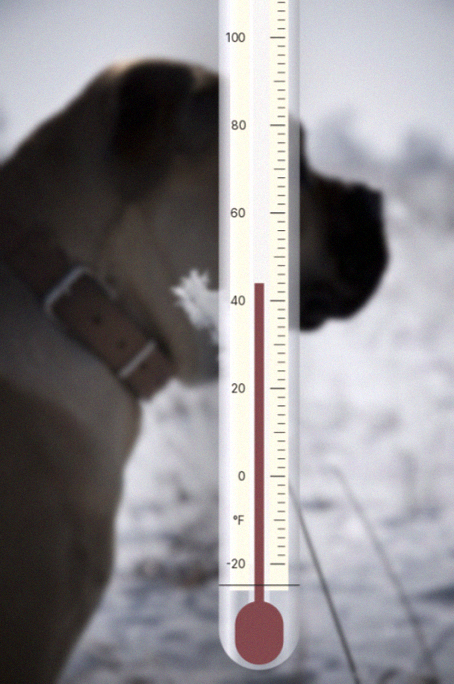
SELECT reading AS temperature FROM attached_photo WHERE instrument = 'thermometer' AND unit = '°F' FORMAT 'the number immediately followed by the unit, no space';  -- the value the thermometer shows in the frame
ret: 44°F
